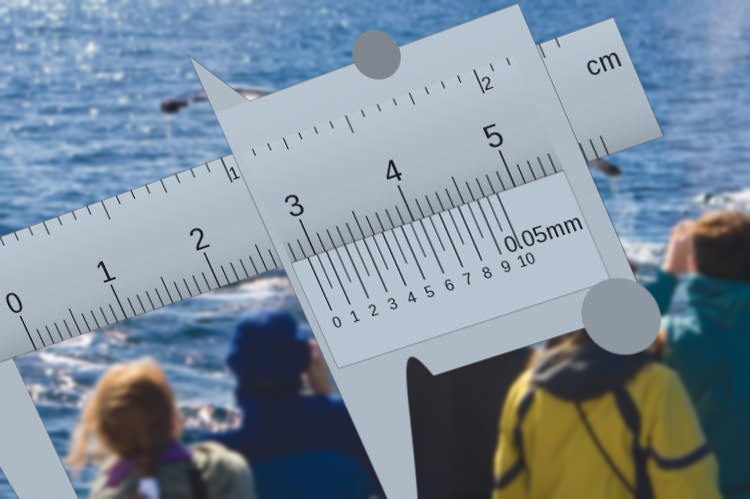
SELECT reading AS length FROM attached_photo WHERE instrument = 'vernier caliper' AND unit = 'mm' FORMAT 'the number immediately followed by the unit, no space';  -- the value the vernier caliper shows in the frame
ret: 29.2mm
